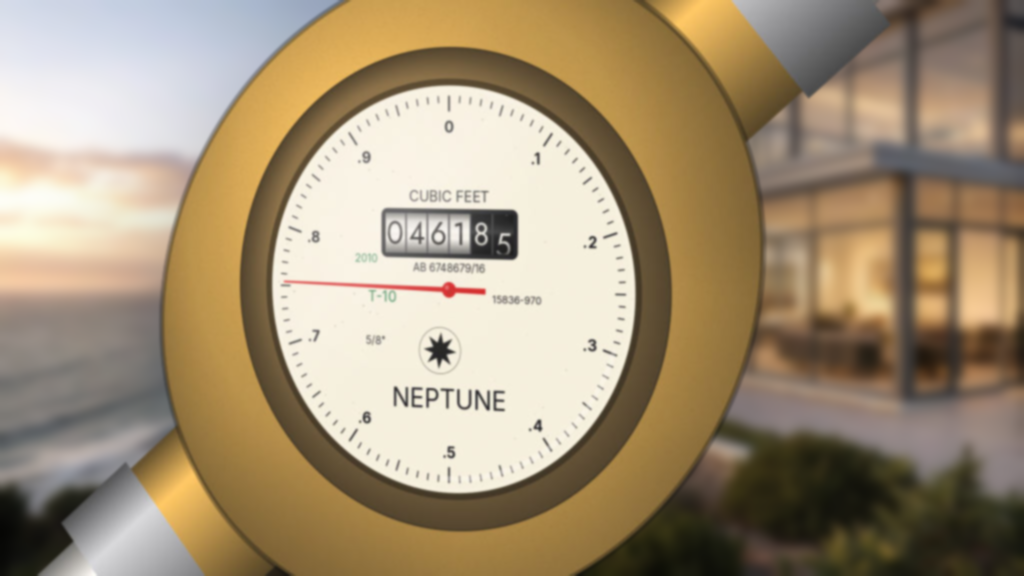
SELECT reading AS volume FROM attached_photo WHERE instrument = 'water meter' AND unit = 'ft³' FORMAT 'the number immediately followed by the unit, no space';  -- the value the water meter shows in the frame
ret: 46184.75ft³
